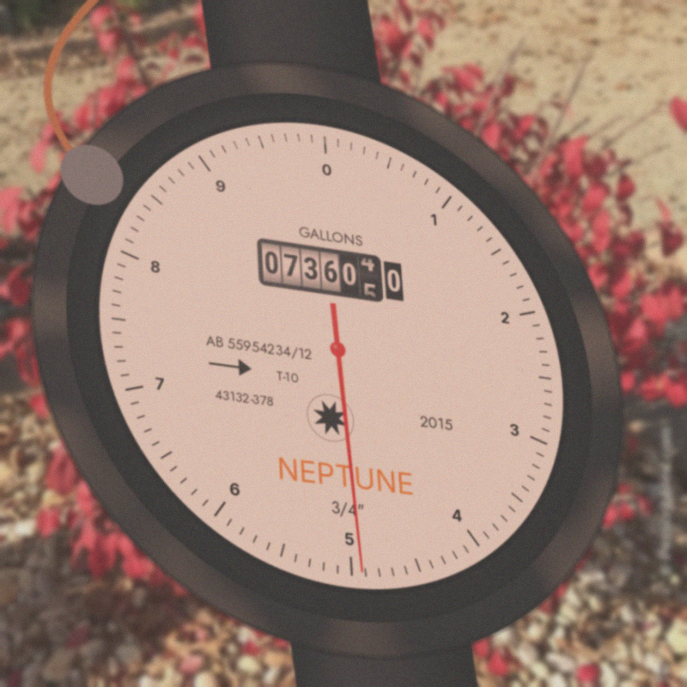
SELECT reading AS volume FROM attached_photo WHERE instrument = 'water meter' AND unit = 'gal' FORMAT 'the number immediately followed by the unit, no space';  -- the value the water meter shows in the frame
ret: 736044.9gal
